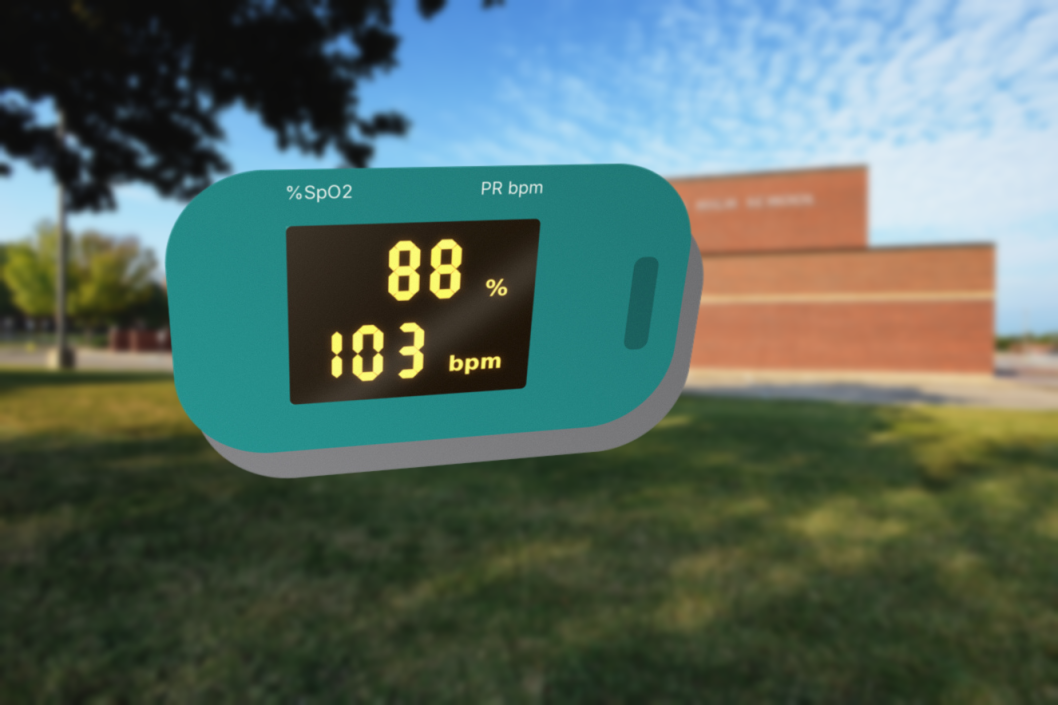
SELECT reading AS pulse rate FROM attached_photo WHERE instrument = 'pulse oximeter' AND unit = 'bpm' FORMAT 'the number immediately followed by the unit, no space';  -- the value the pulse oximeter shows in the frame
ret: 103bpm
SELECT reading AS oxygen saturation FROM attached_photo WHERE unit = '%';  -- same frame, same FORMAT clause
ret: 88%
